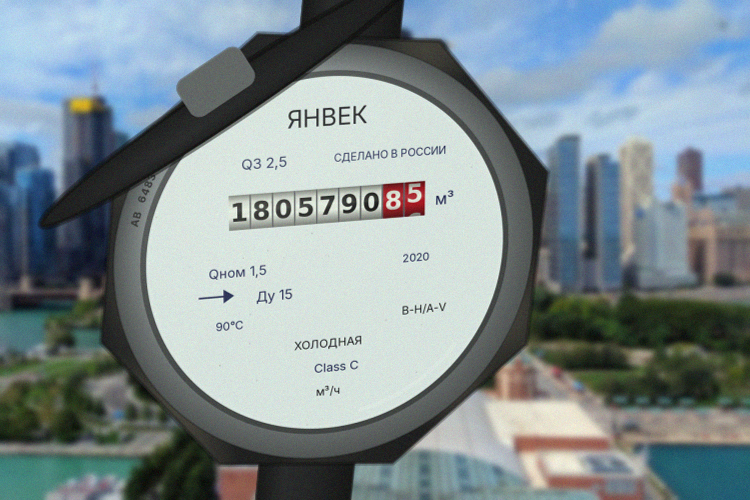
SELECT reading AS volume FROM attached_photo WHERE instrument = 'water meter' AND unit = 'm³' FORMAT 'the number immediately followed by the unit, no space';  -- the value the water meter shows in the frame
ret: 1805790.85m³
